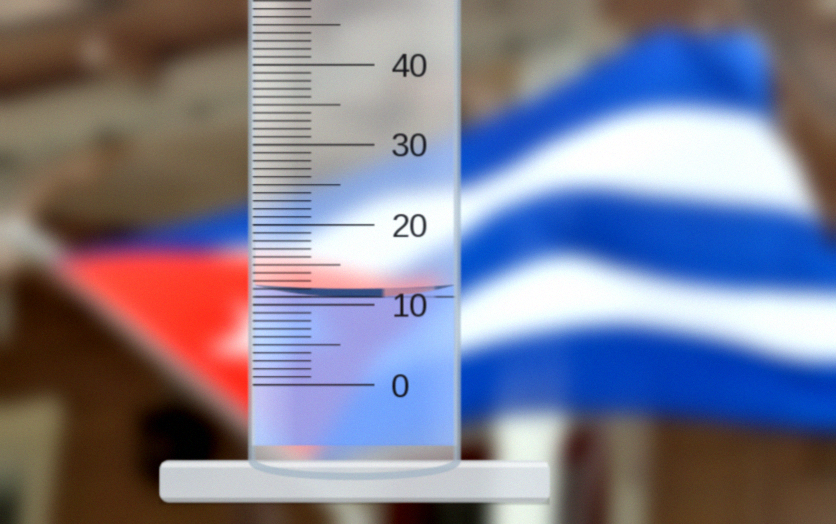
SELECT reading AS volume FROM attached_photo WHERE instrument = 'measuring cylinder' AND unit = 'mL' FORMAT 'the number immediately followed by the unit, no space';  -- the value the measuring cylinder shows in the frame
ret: 11mL
